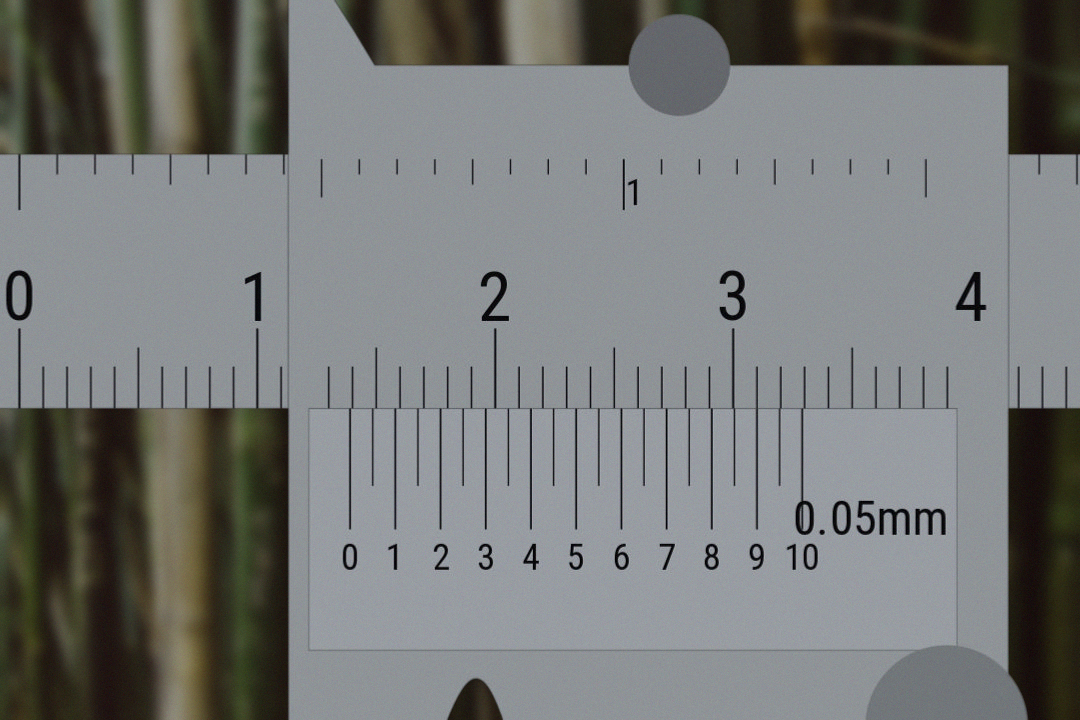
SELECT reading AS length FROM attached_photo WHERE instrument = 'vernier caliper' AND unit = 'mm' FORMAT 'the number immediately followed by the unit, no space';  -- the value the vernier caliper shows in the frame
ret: 13.90mm
